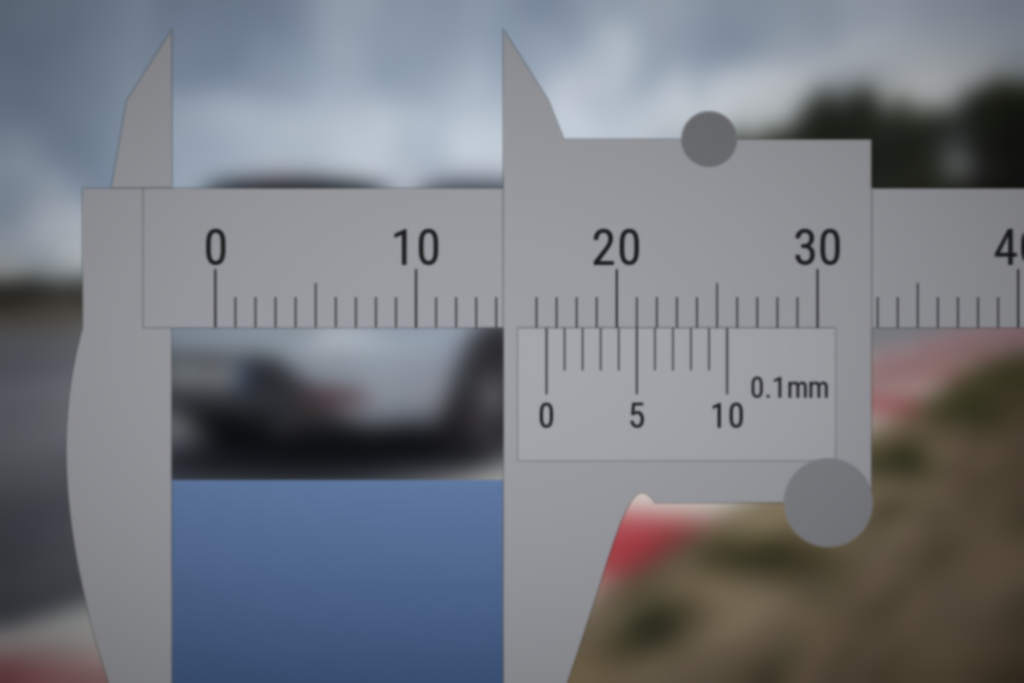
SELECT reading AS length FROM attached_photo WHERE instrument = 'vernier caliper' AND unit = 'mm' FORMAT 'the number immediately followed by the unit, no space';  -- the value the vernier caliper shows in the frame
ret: 16.5mm
